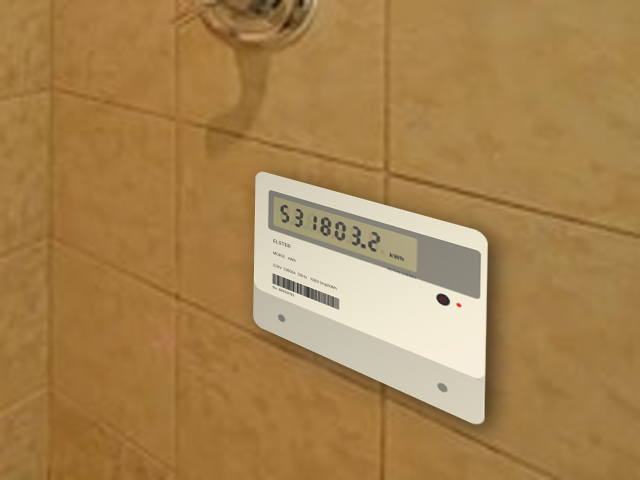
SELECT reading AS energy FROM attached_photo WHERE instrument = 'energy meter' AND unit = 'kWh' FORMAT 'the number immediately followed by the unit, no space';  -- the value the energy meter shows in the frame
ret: 531803.2kWh
